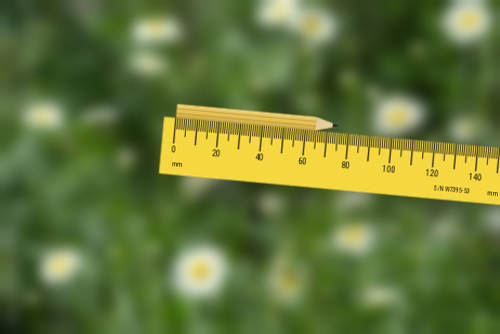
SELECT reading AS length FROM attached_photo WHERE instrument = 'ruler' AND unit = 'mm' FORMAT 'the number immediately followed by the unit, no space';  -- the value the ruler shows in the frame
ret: 75mm
